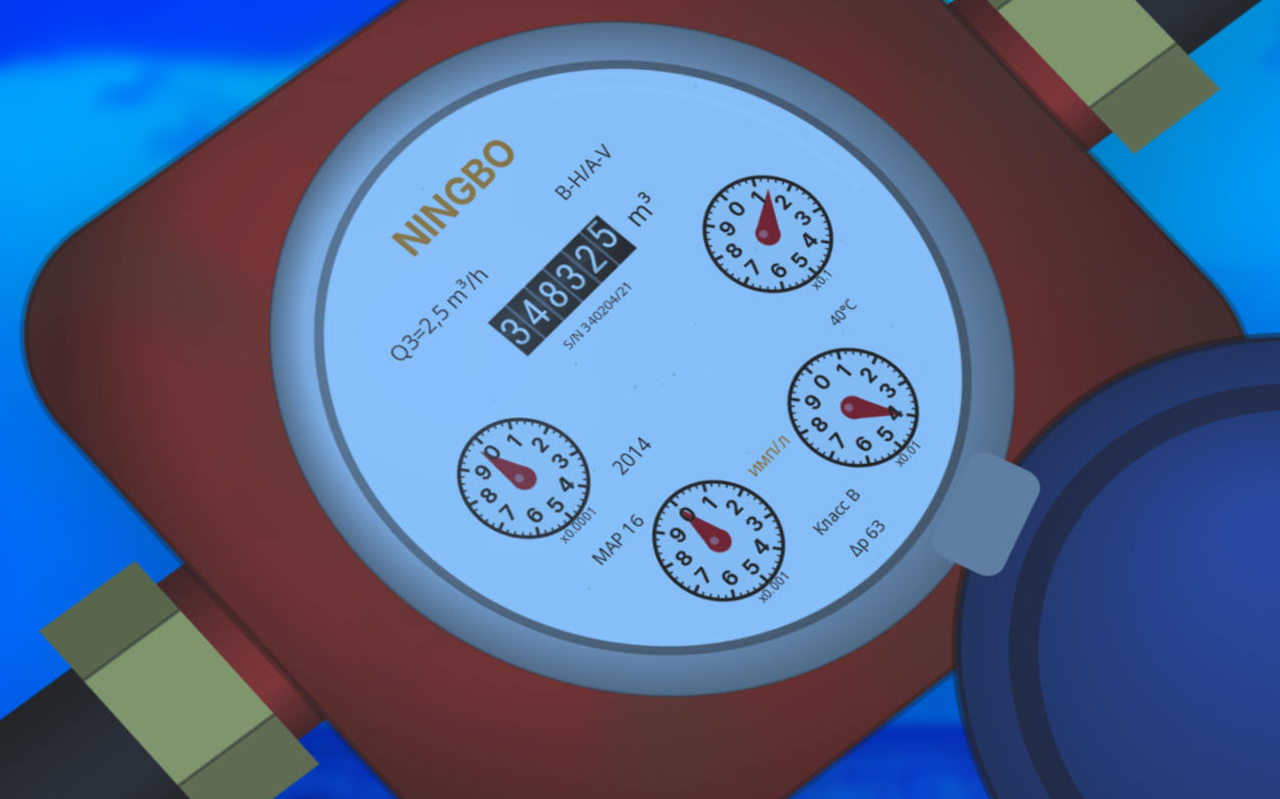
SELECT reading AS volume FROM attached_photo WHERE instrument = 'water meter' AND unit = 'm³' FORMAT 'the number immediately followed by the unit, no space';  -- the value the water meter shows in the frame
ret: 348325.1399m³
